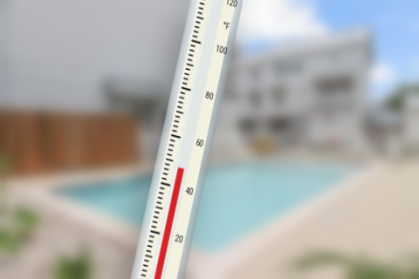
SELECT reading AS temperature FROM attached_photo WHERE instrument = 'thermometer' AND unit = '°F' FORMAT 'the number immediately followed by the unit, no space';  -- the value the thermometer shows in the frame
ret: 48°F
